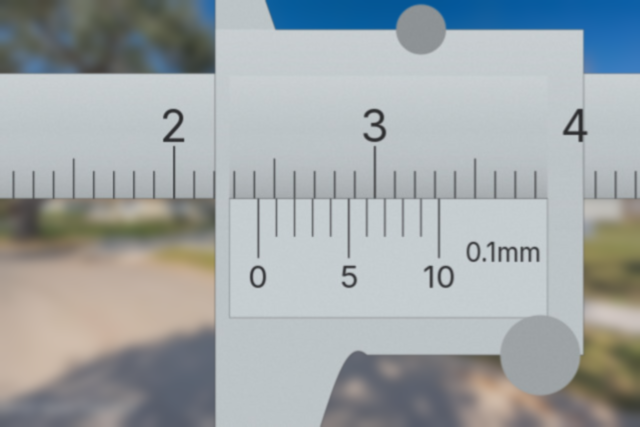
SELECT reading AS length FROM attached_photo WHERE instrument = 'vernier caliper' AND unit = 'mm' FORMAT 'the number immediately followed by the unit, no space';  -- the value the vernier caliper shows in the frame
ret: 24.2mm
